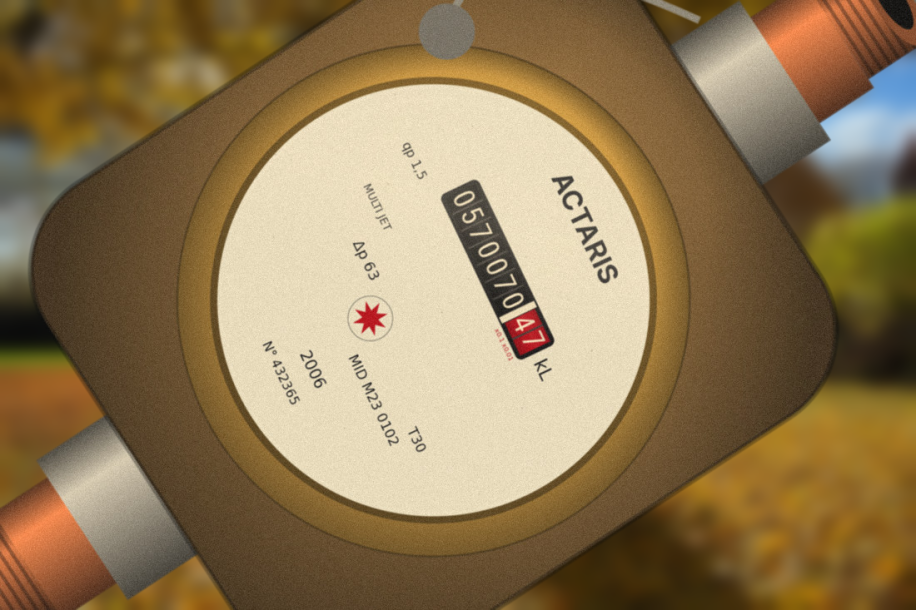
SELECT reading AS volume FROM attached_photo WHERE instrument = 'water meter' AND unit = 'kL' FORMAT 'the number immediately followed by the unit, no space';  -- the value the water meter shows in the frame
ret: 570070.47kL
